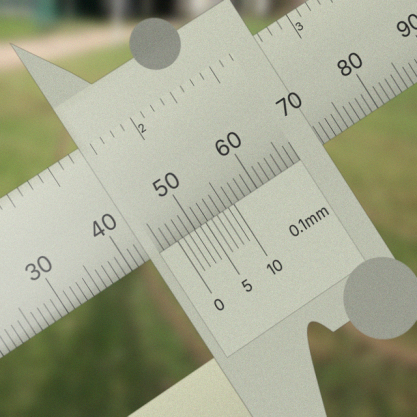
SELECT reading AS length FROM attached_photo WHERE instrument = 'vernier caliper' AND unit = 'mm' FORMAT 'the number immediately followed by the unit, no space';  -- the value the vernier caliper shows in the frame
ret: 47.2mm
